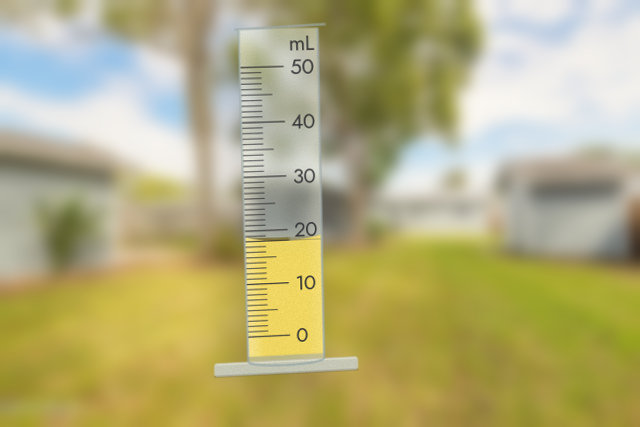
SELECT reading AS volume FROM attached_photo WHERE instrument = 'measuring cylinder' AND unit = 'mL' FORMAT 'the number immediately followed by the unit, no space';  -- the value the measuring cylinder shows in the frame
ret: 18mL
